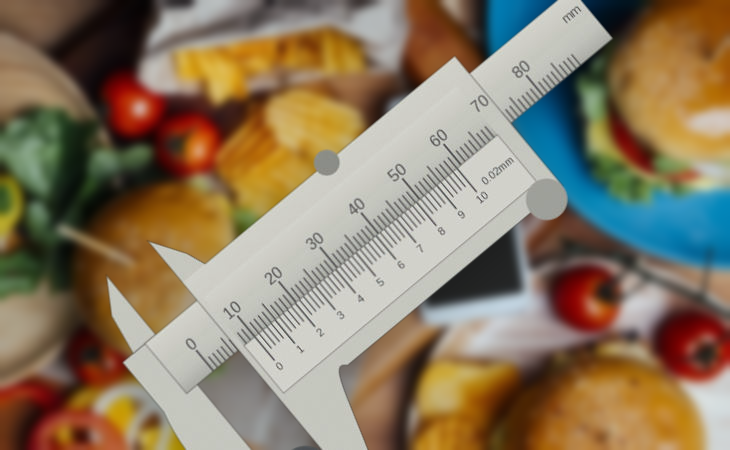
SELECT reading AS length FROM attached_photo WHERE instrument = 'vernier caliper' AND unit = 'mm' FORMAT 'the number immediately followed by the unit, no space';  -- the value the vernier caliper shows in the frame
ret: 10.0mm
